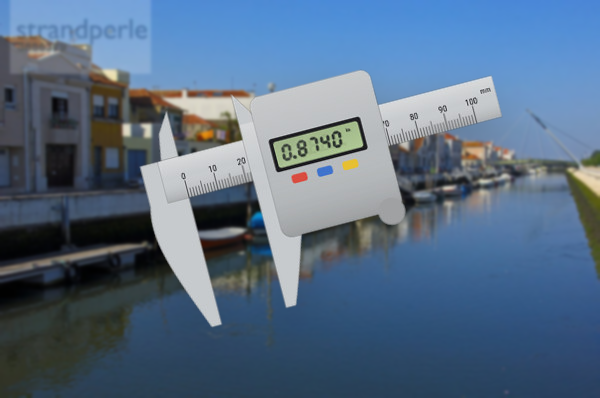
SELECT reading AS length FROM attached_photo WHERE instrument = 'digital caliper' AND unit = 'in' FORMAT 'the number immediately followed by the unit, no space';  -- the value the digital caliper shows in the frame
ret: 0.8740in
